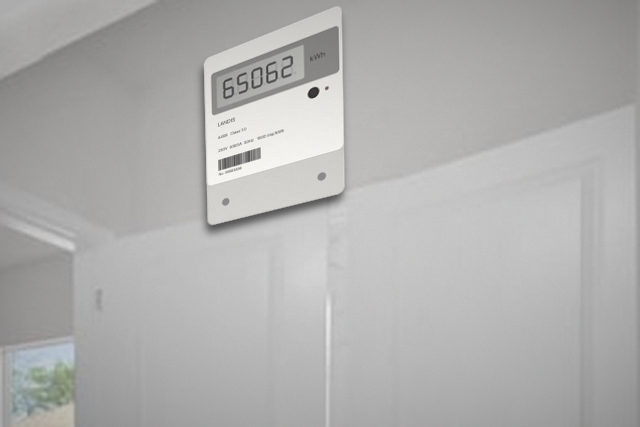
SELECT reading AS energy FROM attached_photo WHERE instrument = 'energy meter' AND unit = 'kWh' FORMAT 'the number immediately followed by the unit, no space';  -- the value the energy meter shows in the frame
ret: 65062kWh
